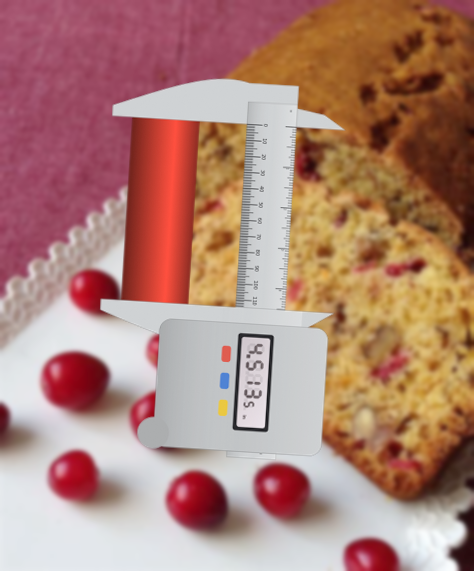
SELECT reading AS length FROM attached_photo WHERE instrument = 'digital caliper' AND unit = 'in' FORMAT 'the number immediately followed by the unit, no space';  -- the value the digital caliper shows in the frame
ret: 4.5135in
